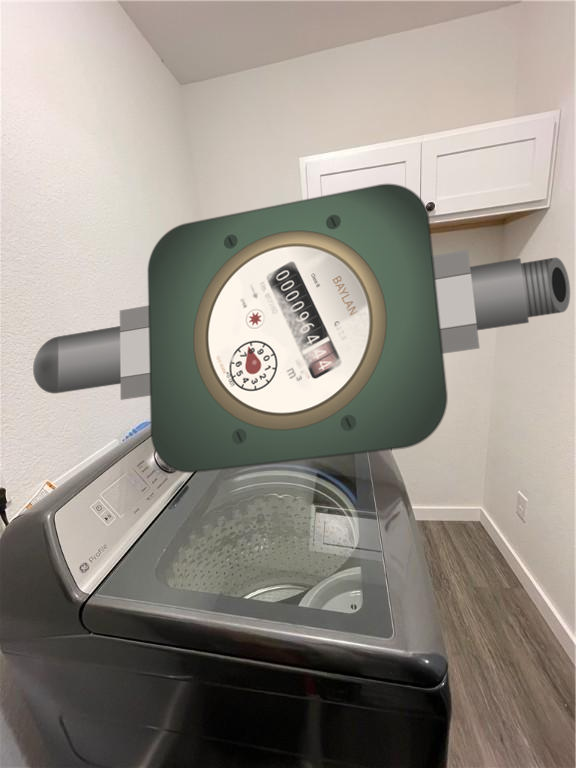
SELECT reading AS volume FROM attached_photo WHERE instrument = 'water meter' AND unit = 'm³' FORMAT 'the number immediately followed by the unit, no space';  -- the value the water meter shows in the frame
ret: 964.447m³
